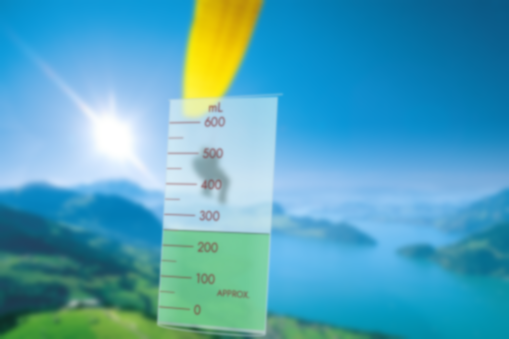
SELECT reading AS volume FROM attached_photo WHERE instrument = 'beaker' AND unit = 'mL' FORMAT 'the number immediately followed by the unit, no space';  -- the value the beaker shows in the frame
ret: 250mL
